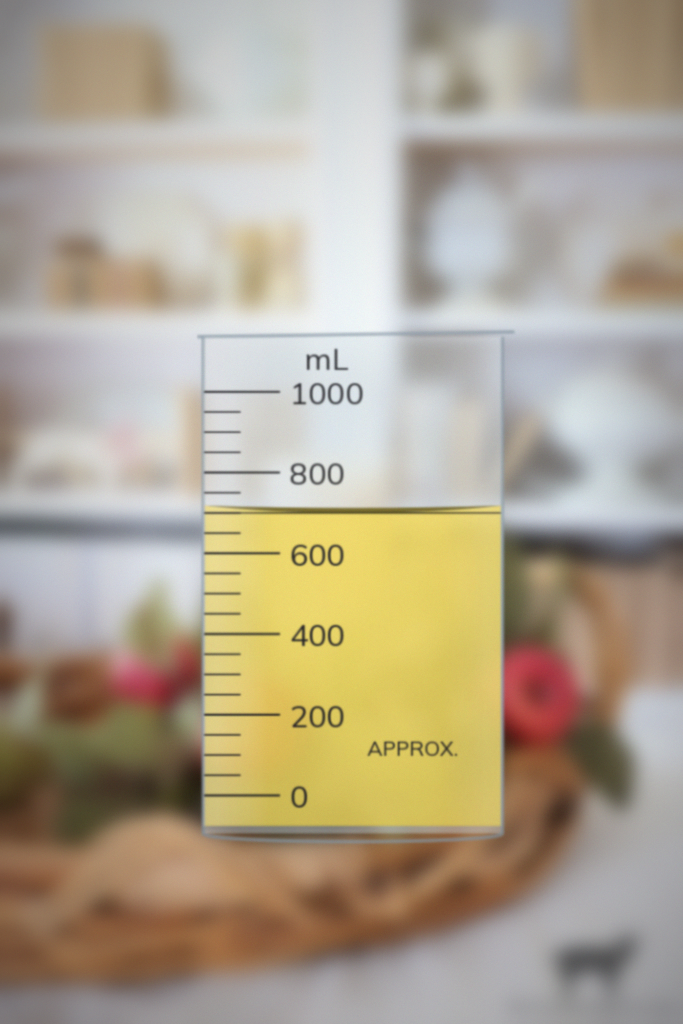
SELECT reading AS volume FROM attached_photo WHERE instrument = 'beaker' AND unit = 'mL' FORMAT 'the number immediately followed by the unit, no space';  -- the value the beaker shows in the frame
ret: 700mL
